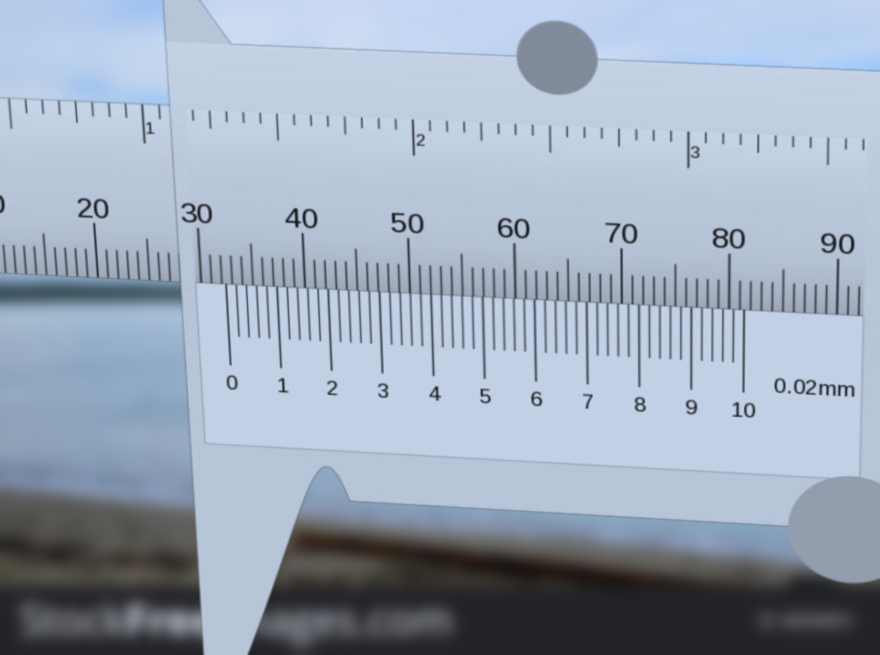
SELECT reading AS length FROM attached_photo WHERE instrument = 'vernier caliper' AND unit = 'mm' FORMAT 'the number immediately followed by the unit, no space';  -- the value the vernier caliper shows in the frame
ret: 32.4mm
